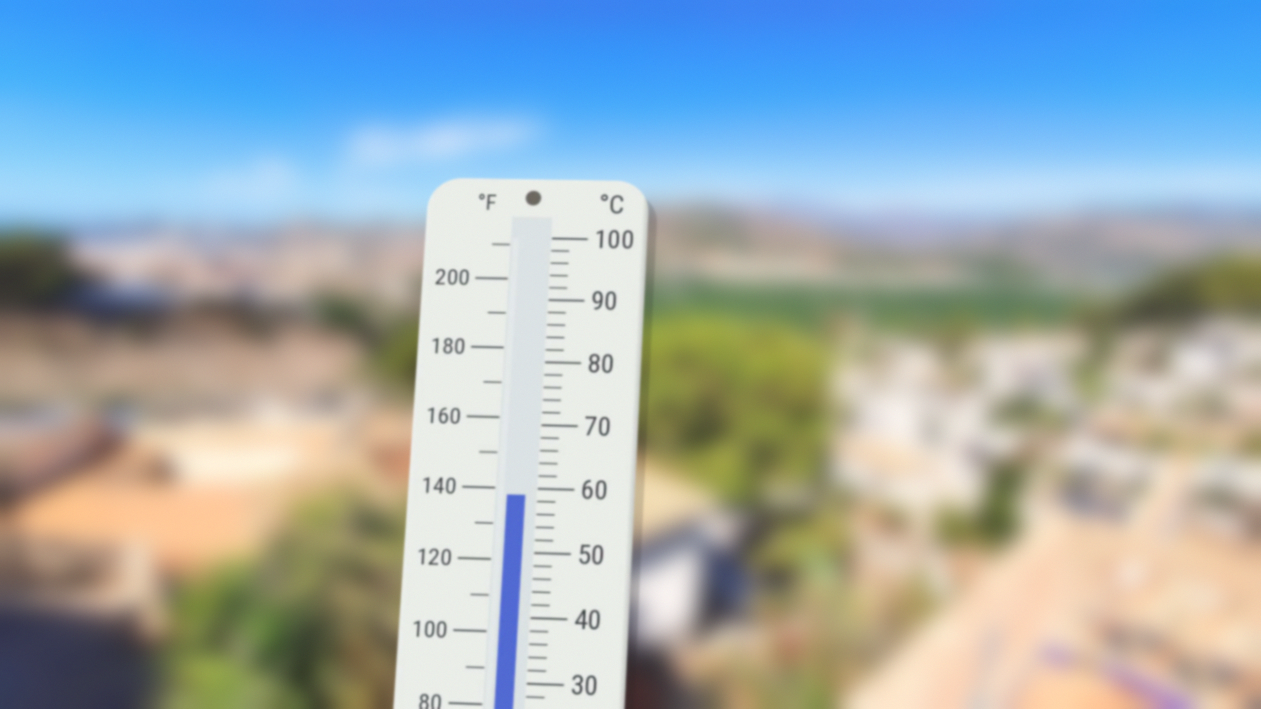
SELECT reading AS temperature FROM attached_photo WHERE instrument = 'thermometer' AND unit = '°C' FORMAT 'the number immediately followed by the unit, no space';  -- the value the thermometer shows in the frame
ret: 59°C
